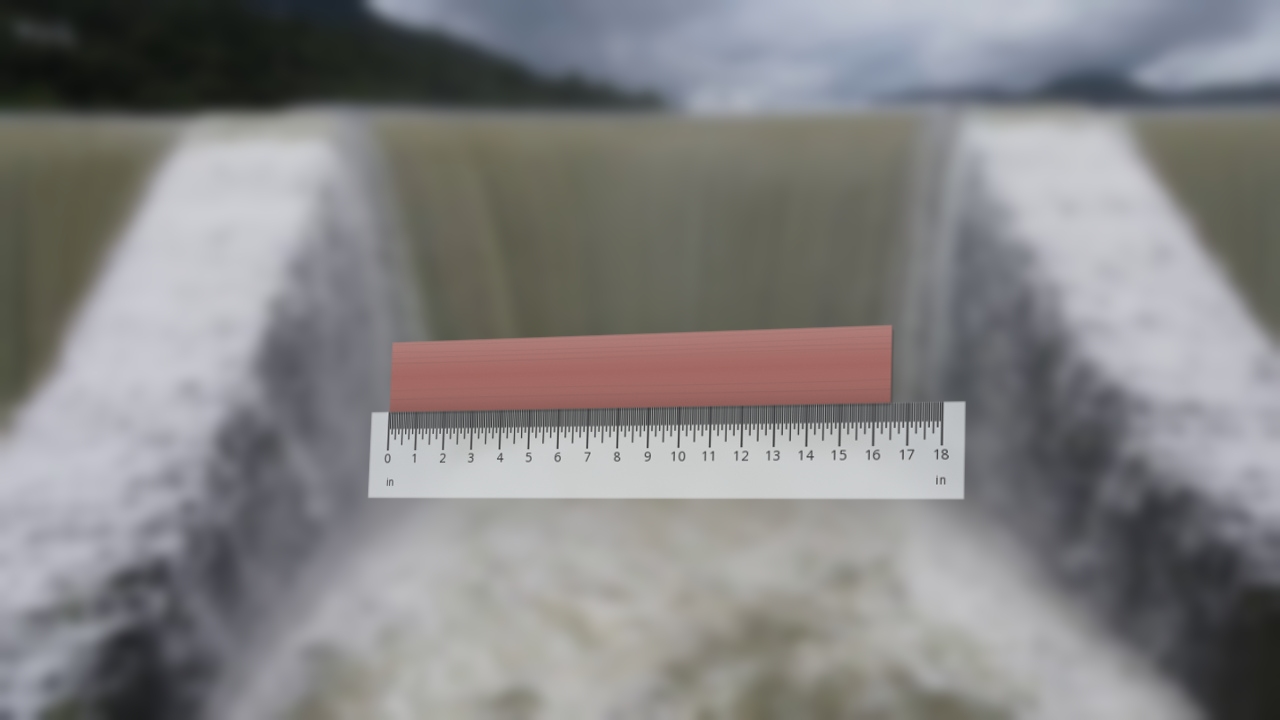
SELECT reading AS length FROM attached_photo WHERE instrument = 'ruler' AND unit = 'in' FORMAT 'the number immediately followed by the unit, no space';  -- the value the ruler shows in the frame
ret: 16.5in
